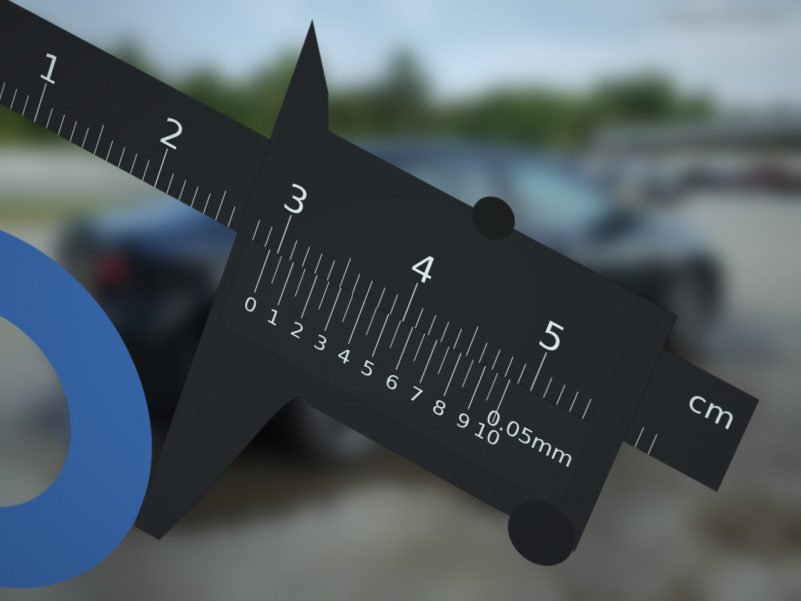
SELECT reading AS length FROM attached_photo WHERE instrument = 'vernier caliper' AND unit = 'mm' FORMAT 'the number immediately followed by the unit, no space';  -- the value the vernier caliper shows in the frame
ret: 29.4mm
